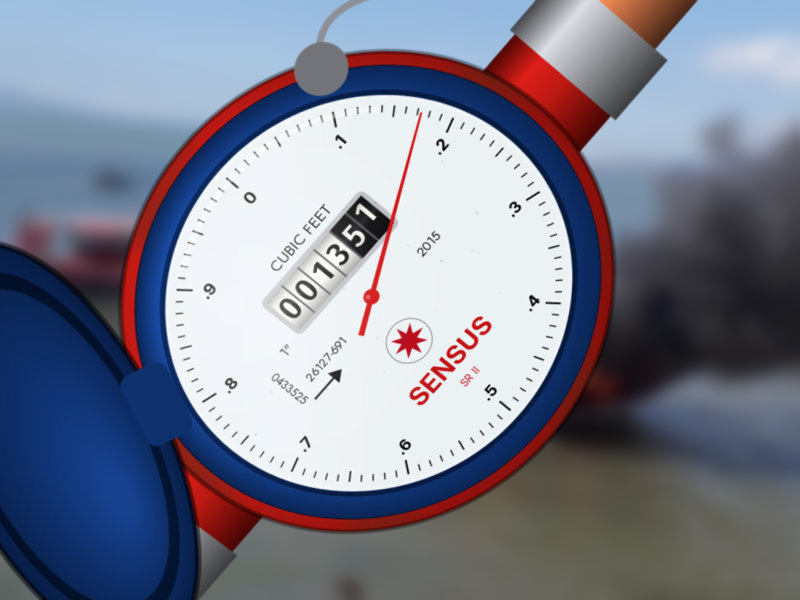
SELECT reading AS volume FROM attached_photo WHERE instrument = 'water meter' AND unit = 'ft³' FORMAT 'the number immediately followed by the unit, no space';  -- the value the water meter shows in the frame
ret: 1351.17ft³
